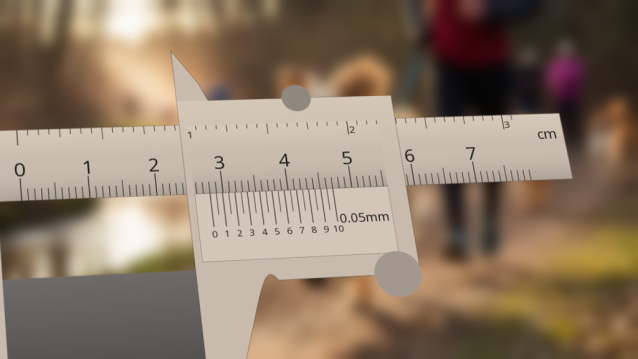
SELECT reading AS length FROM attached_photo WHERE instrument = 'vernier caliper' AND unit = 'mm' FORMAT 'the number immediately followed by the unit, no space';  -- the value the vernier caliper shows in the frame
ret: 28.0mm
